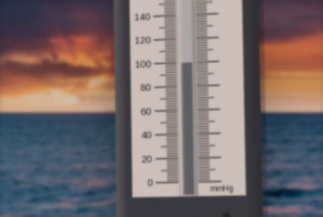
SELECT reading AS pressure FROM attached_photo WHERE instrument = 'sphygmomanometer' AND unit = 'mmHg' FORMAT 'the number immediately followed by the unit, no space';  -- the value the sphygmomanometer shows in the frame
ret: 100mmHg
